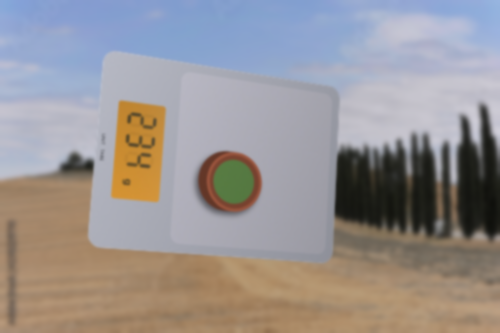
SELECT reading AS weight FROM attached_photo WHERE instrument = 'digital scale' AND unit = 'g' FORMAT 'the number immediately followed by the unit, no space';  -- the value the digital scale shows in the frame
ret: 234g
